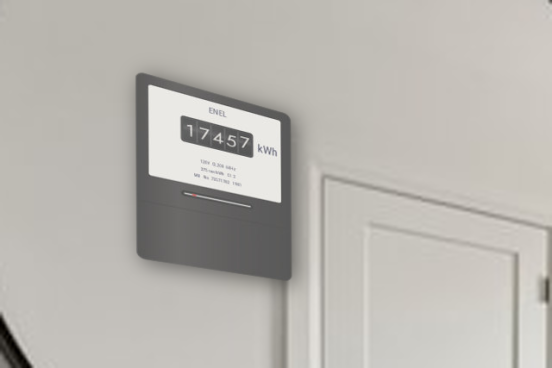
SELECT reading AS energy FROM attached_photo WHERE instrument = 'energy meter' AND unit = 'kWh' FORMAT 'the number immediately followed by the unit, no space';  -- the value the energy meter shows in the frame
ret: 17457kWh
